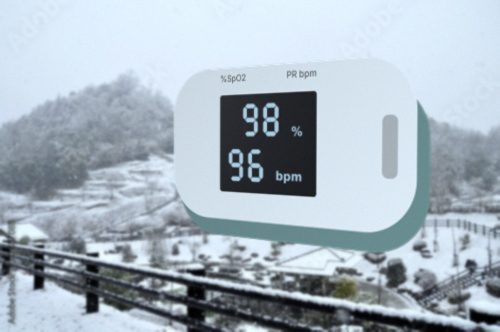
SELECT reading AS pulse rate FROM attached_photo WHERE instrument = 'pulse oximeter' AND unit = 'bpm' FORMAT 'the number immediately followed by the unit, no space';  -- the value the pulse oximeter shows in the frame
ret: 96bpm
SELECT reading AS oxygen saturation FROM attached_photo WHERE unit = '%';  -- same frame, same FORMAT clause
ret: 98%
